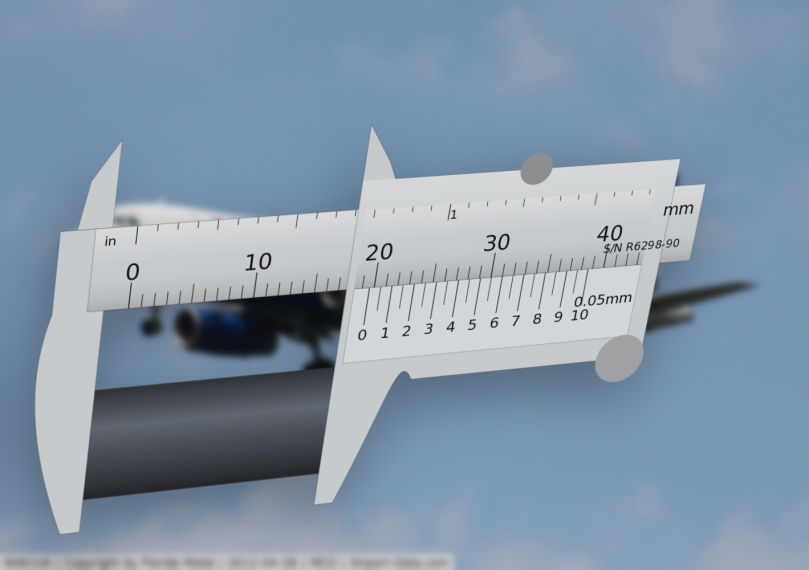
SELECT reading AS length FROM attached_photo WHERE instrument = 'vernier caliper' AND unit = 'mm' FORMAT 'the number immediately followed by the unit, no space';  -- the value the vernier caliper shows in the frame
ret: 19.6mm
